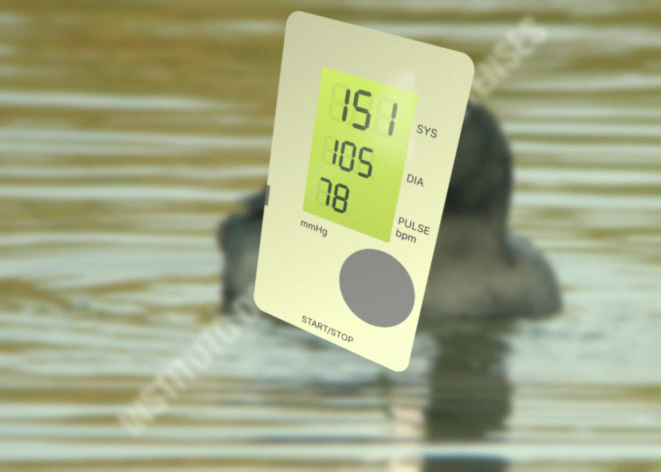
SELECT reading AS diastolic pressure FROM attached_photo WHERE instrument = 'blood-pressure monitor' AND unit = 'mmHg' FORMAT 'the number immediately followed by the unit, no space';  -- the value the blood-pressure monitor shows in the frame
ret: 105mmHg
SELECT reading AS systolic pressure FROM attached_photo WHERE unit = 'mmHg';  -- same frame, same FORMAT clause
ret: 151mmHg
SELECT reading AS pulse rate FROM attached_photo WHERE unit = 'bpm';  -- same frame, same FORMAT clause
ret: 78bpm
